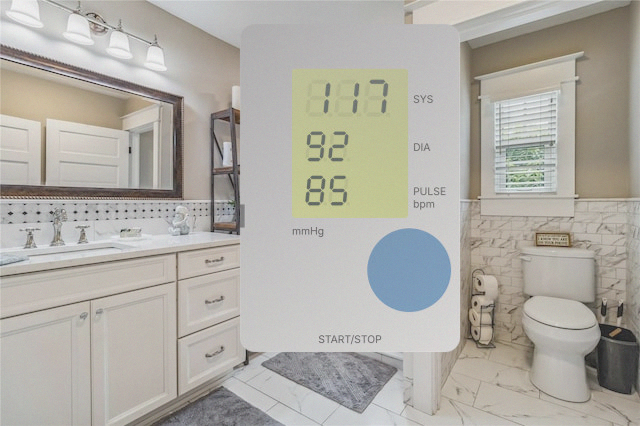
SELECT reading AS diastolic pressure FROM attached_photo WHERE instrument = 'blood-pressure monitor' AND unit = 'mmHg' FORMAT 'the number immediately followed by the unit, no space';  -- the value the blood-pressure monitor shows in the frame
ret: 92mmHg
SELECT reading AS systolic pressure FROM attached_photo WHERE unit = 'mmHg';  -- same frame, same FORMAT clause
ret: 117mmHg
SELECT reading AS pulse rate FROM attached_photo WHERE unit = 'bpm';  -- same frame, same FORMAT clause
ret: 85bpm
